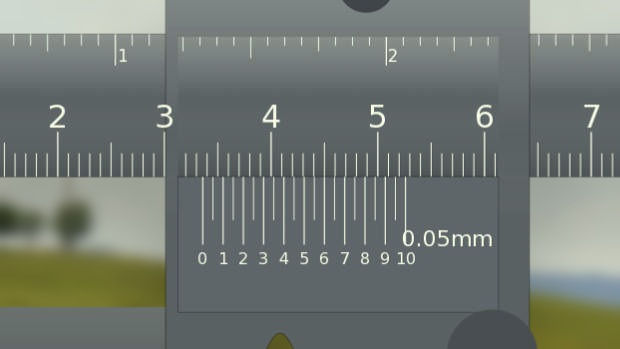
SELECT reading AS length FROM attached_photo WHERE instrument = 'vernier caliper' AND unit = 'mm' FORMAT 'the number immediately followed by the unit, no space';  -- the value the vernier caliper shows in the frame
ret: 33.6mm
